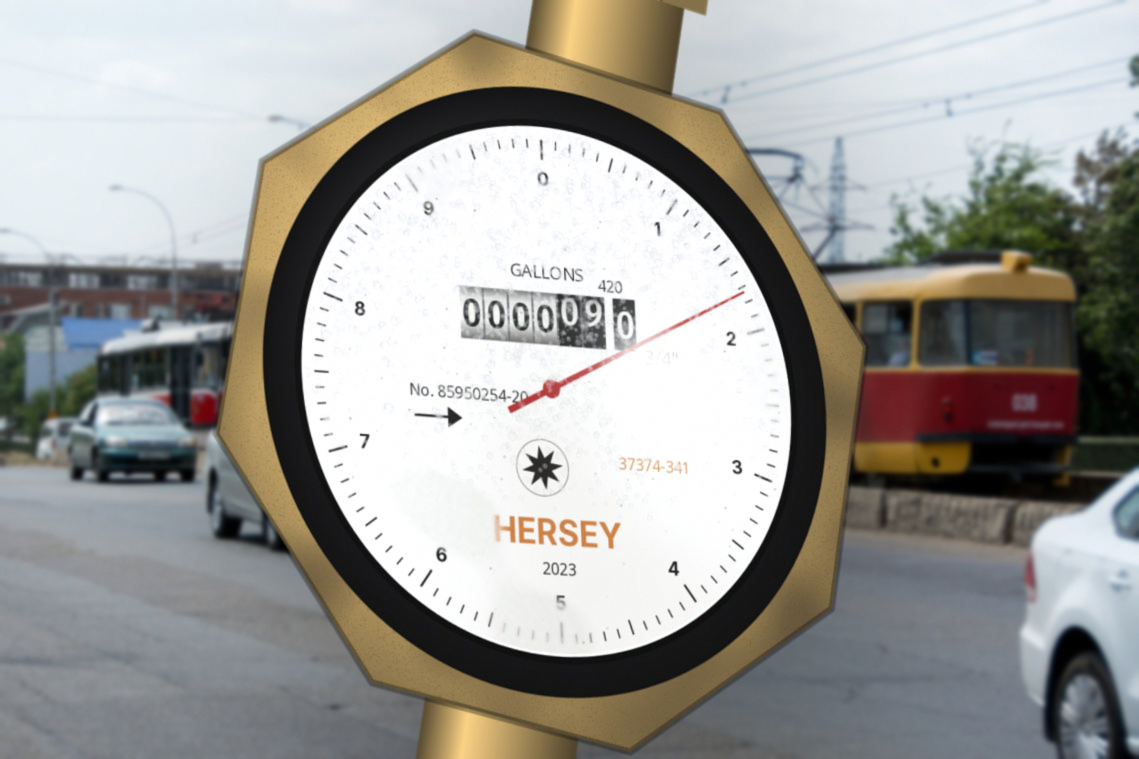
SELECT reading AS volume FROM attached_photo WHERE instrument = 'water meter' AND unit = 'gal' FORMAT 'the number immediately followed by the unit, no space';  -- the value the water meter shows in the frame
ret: 91.7gal
